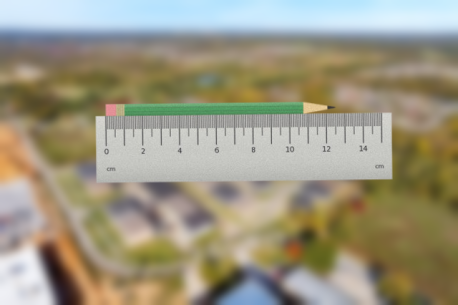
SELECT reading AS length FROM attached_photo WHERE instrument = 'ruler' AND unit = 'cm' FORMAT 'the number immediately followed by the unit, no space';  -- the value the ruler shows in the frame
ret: 12.5cm
